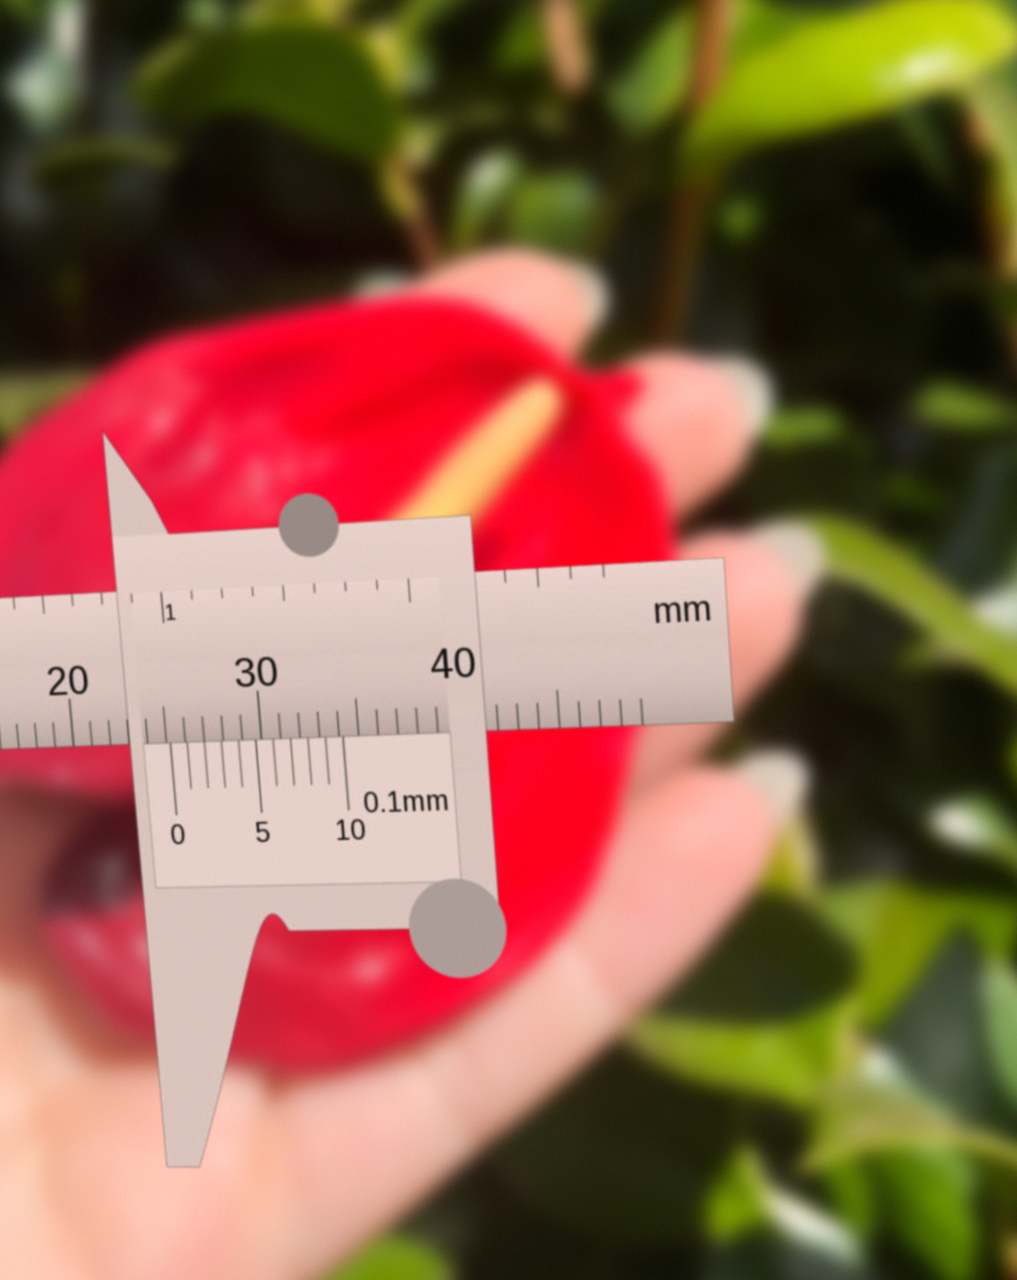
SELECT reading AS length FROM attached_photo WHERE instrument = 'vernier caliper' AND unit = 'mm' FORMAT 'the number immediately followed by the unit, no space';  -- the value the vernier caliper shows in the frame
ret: 25.2mm
